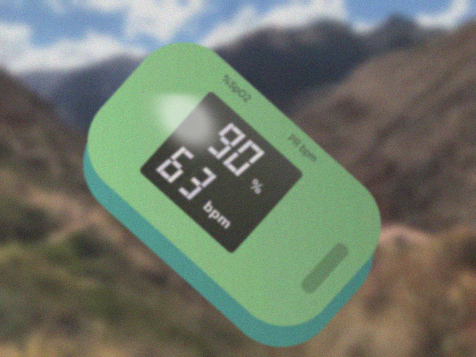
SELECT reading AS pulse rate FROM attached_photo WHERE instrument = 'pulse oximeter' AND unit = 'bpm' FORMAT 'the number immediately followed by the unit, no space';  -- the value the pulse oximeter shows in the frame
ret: 63bpm
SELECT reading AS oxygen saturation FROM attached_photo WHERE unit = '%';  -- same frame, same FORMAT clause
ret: 90%
